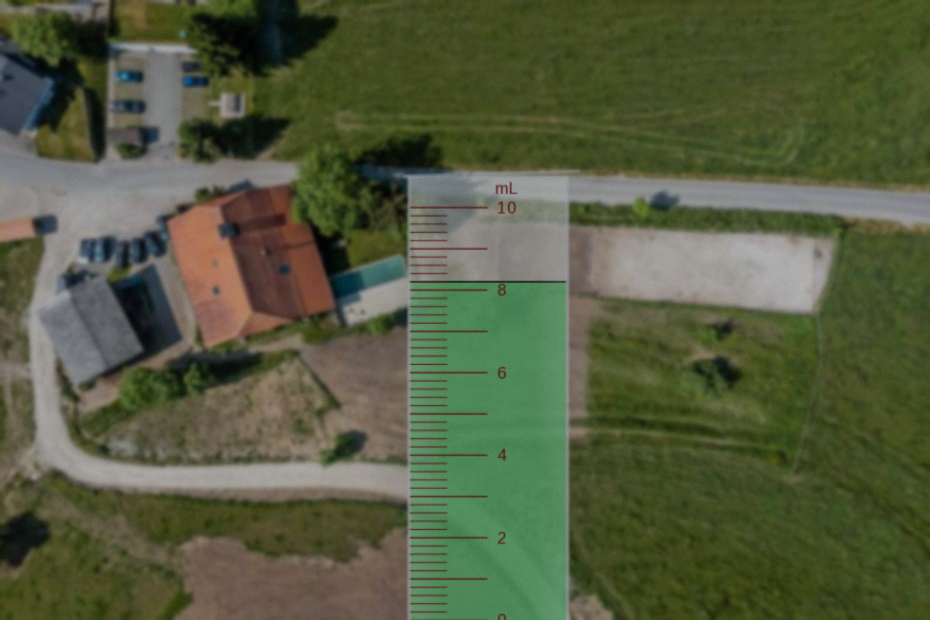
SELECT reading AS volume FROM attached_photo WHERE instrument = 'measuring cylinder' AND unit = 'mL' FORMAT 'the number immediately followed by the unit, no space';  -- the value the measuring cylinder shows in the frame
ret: 8.2mL
